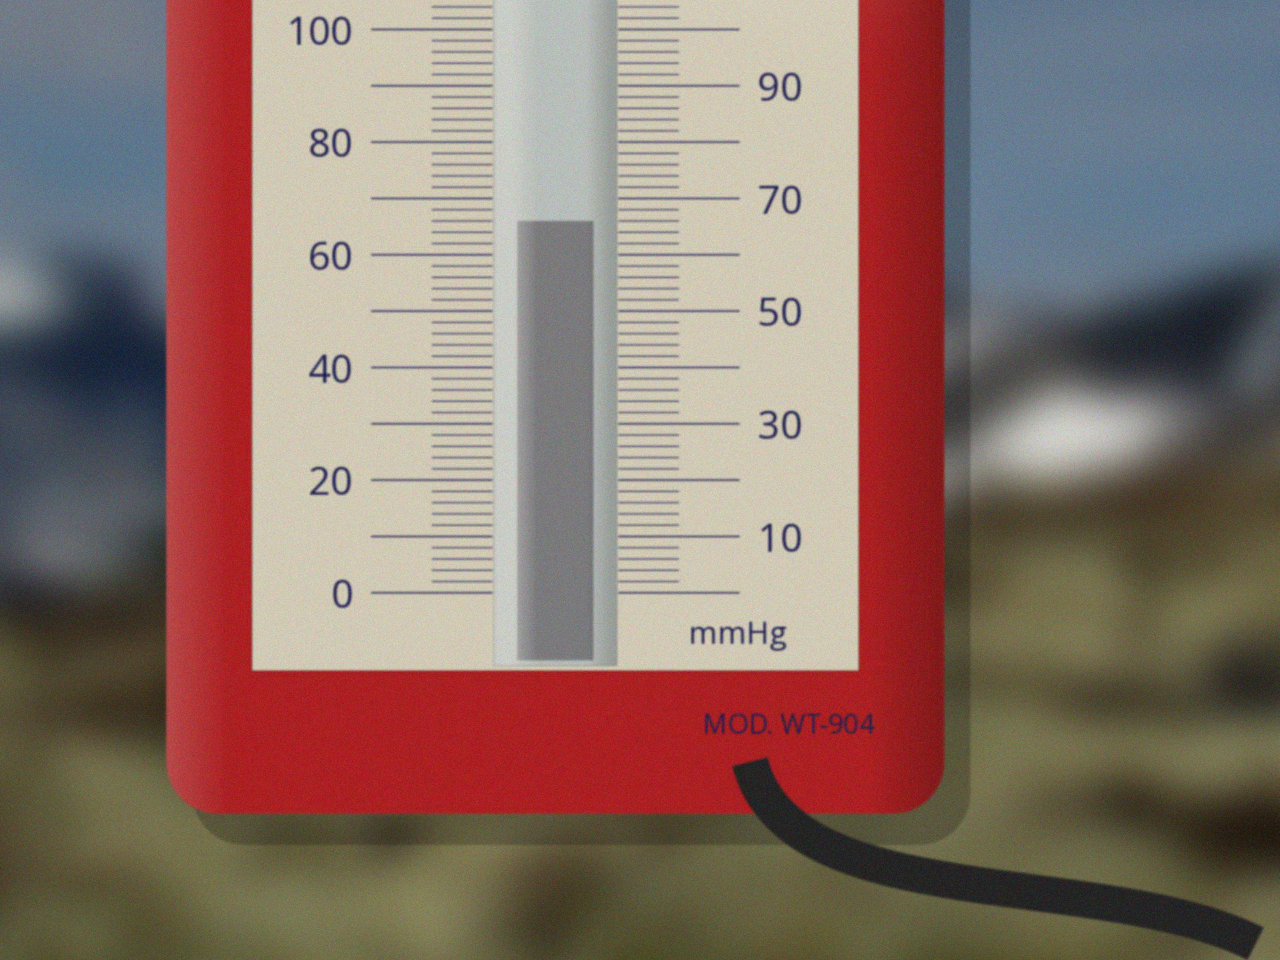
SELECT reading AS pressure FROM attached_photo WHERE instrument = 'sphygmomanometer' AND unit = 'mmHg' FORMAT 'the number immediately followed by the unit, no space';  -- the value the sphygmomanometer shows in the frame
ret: 66mmHg
